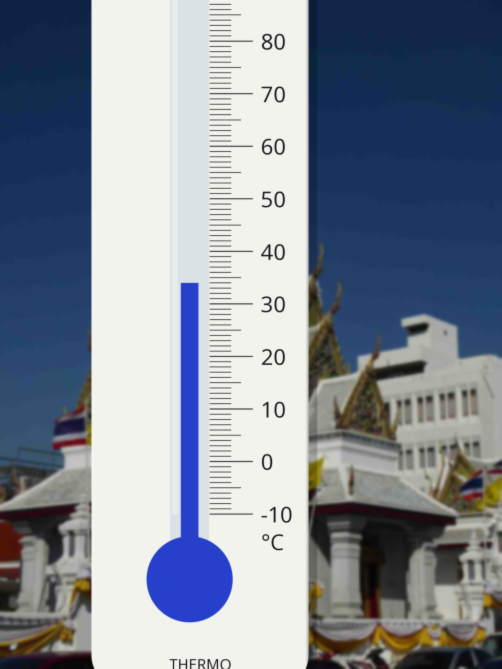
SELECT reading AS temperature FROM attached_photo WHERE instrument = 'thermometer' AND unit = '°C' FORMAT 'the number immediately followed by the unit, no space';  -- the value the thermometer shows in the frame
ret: 34°C
